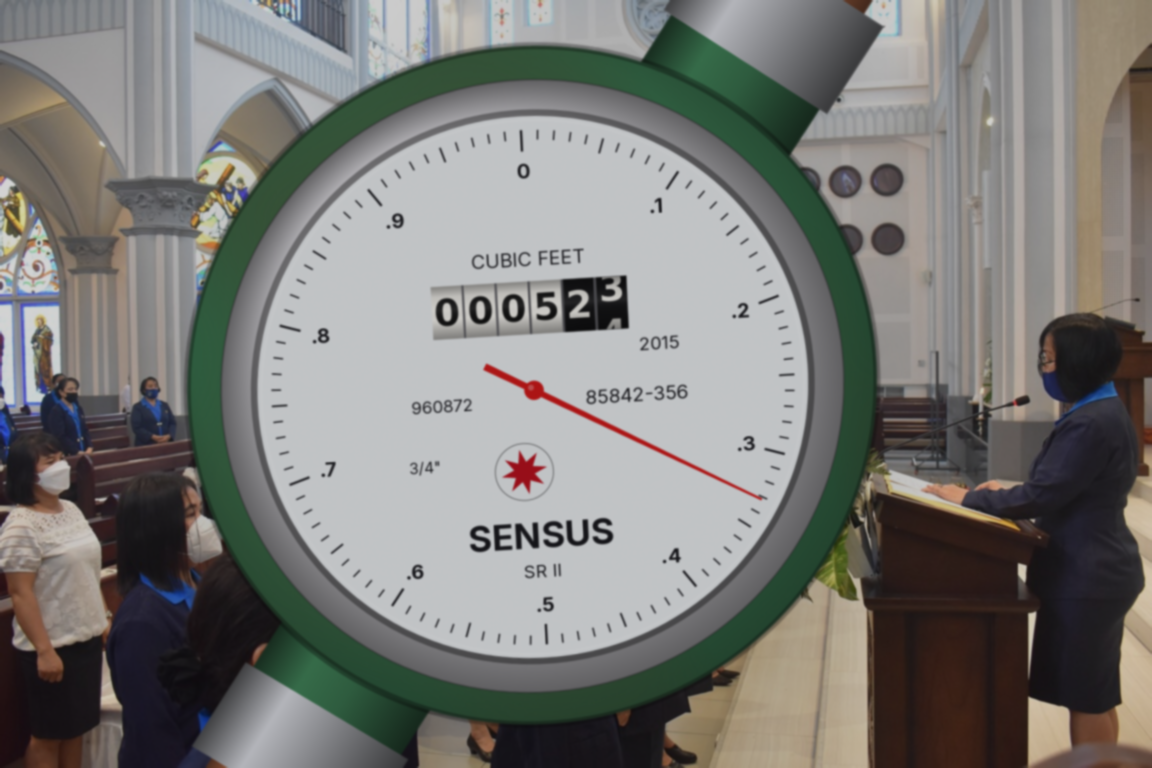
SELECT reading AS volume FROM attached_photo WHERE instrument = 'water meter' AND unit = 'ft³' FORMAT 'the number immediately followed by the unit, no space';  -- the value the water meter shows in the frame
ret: 523.33ft³
